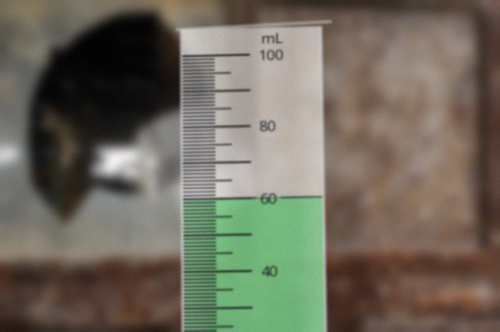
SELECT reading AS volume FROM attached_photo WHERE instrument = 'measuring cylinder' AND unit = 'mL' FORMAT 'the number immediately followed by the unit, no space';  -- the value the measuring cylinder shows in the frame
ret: 60mL
